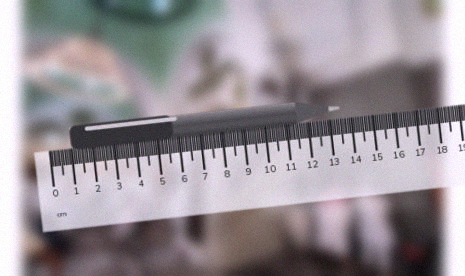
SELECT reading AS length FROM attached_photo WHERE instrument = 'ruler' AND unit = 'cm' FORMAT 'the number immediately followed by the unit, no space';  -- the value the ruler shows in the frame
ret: 12.5cm
